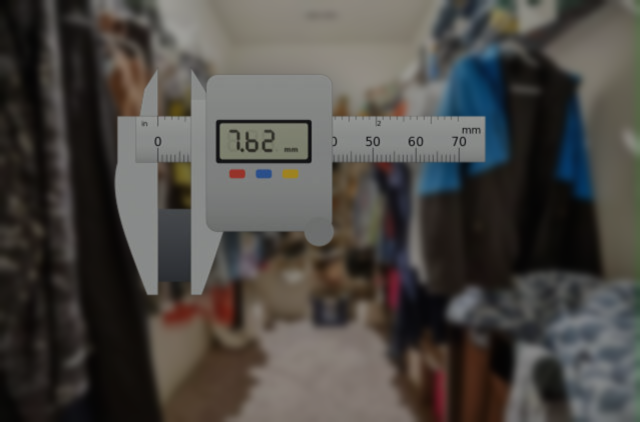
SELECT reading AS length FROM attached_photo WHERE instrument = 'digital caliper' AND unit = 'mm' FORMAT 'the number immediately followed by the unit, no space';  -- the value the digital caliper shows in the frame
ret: 7.62mm
